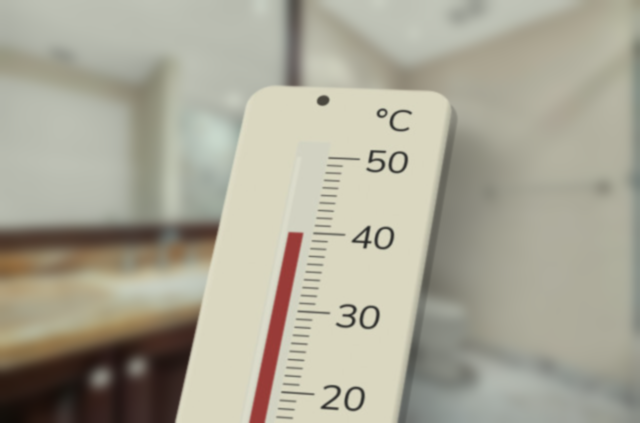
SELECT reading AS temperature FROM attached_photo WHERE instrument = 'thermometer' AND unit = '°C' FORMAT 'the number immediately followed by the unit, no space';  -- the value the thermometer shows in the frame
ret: 40°C
